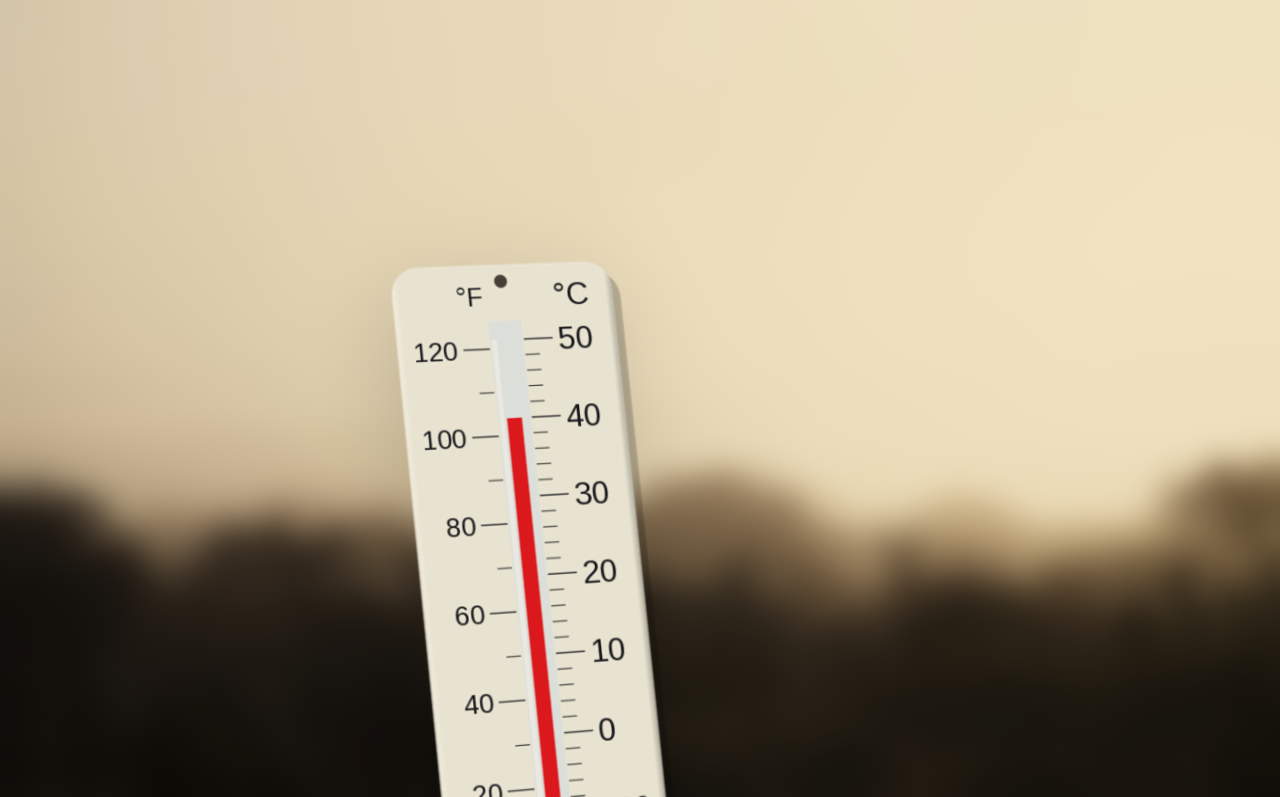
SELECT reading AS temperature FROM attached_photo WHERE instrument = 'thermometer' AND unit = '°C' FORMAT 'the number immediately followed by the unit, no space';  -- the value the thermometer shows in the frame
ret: 40°C
